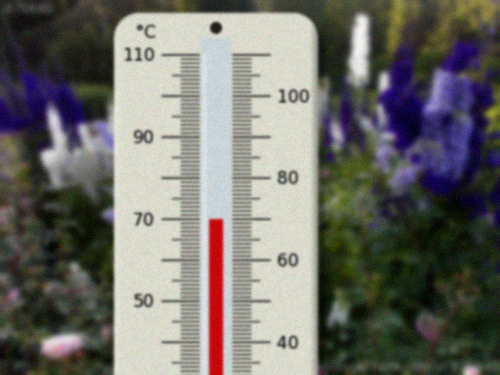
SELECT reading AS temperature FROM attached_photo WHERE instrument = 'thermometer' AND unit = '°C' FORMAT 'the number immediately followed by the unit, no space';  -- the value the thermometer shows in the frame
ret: 70°C
